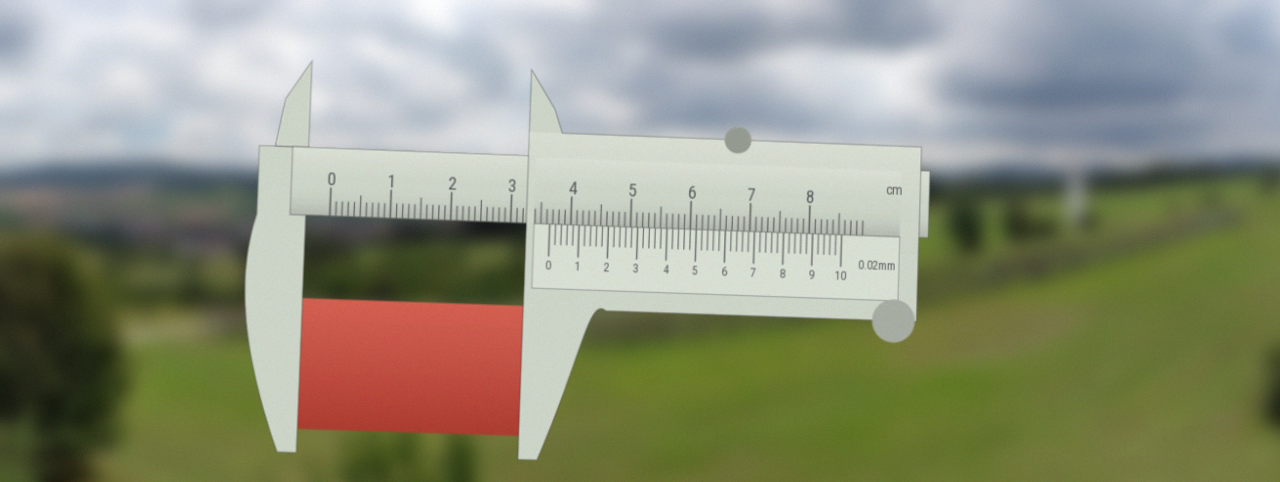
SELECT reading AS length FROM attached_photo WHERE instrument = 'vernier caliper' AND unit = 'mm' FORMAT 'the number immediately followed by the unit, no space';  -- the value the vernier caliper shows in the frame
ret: 36.5mm
